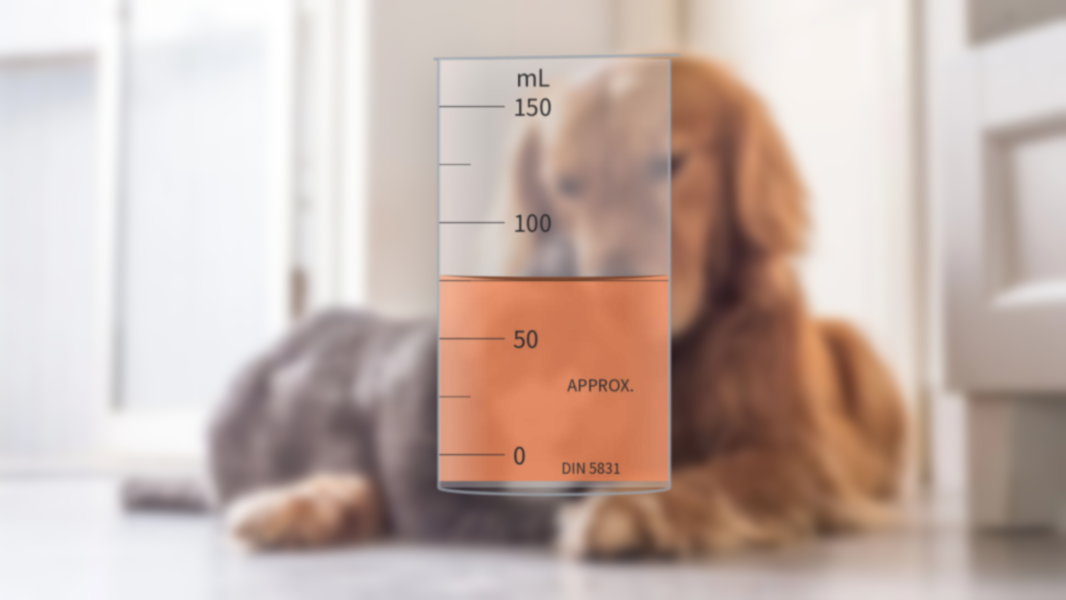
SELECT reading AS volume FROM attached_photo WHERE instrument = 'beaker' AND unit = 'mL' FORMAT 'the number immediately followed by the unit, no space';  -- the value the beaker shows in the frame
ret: 75mL
